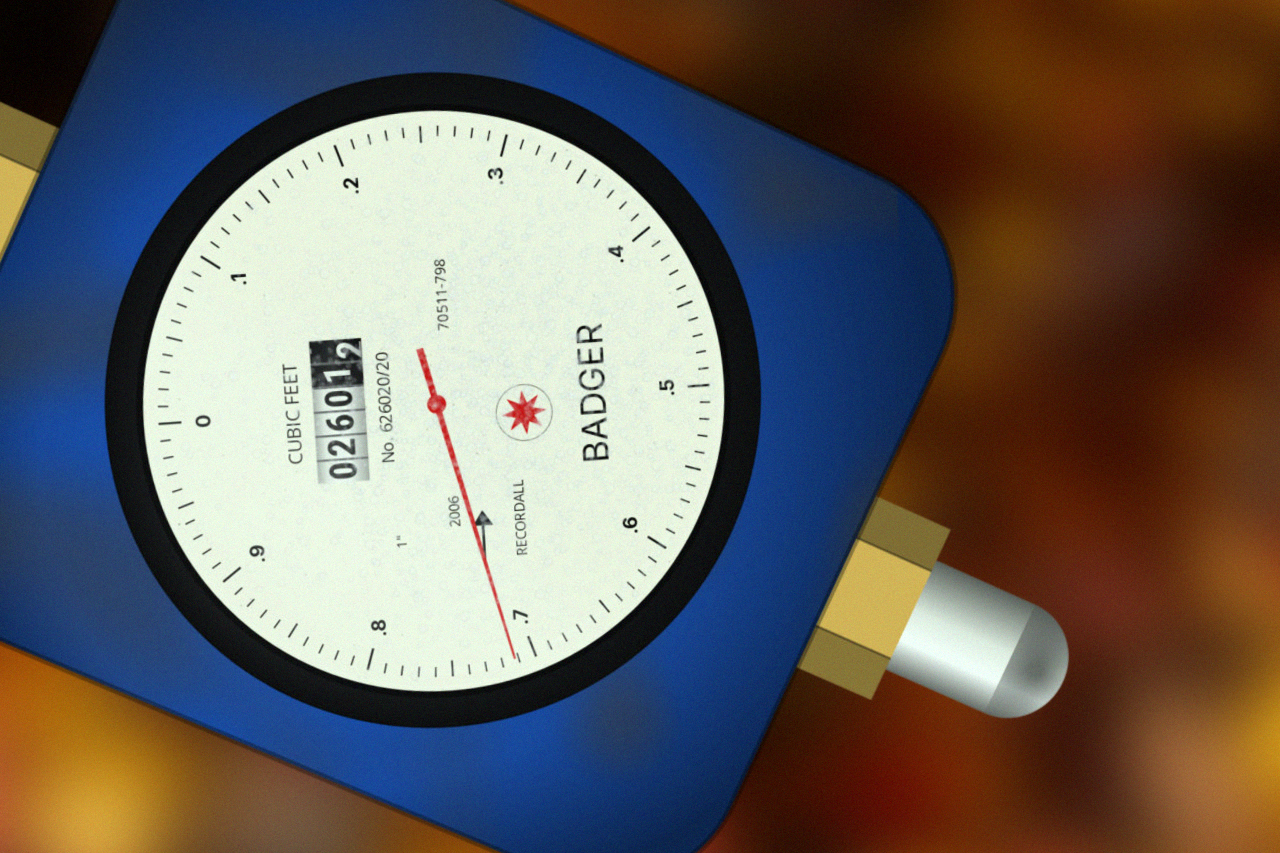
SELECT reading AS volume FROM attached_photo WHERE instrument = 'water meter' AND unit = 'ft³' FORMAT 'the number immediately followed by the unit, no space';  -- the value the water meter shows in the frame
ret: 26011.71ft³
